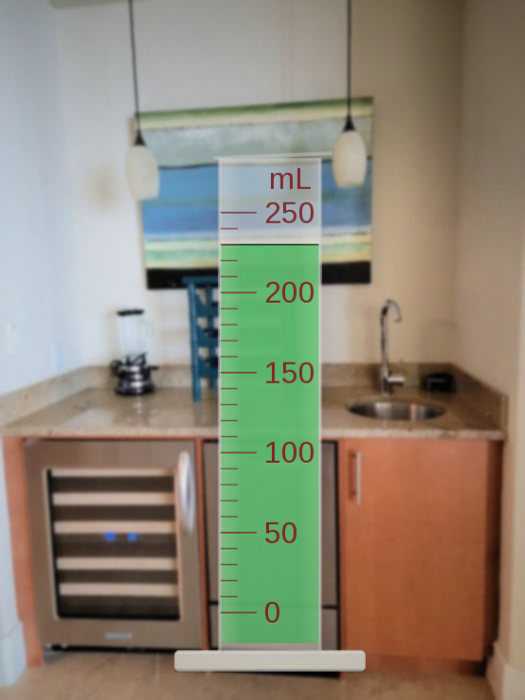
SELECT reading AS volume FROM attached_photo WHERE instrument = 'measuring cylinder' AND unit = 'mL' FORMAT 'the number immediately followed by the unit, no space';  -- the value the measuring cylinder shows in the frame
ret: 230mL
